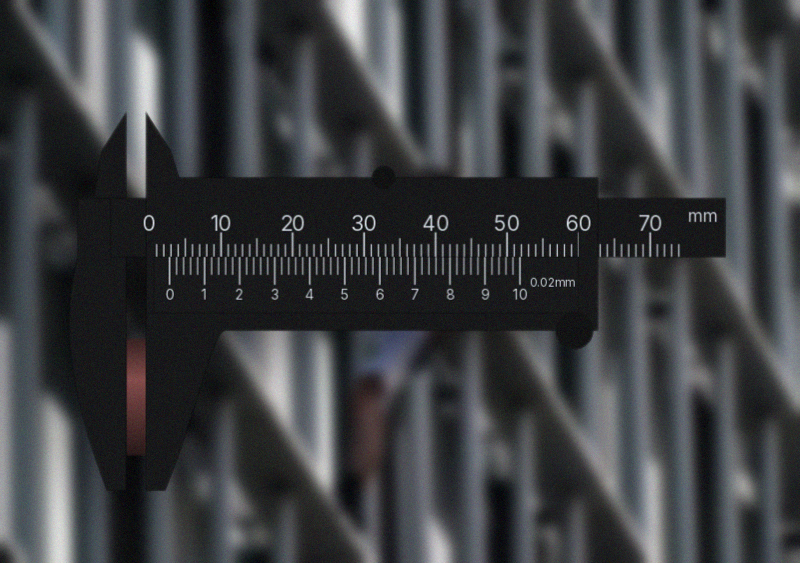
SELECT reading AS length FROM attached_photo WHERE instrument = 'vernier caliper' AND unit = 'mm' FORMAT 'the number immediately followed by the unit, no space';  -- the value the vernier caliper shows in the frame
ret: 2.8mm
